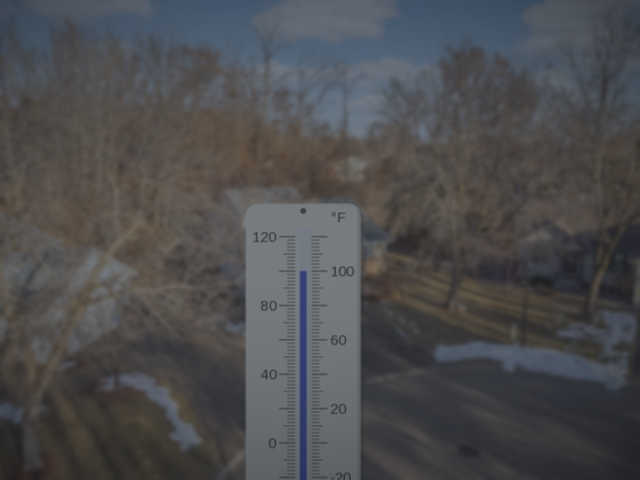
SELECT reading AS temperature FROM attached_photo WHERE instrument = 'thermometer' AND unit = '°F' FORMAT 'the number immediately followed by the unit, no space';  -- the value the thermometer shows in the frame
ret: 100°F
